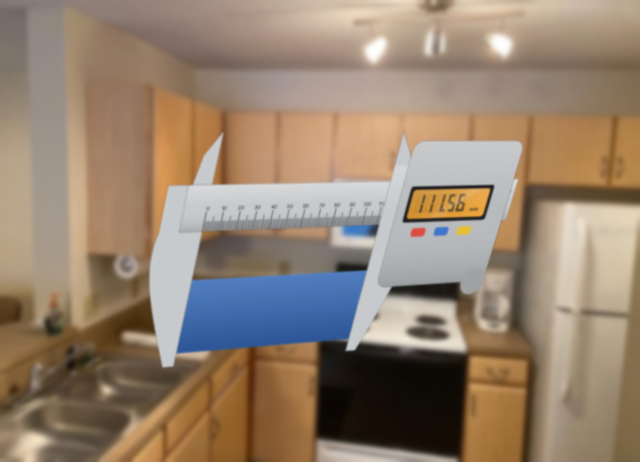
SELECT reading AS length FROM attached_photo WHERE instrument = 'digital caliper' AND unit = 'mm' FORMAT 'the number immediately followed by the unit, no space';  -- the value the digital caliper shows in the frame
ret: 111.56mm
